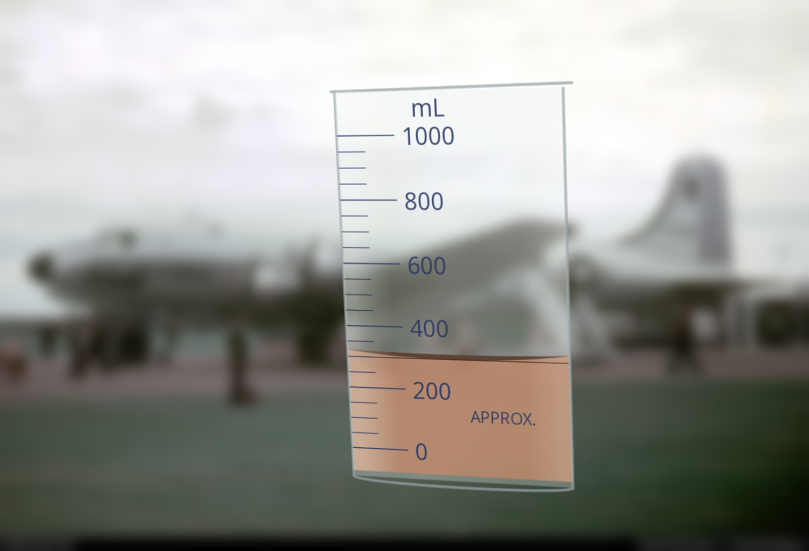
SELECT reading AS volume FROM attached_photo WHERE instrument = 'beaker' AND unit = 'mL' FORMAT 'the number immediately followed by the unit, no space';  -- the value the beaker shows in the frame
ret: 300mL
